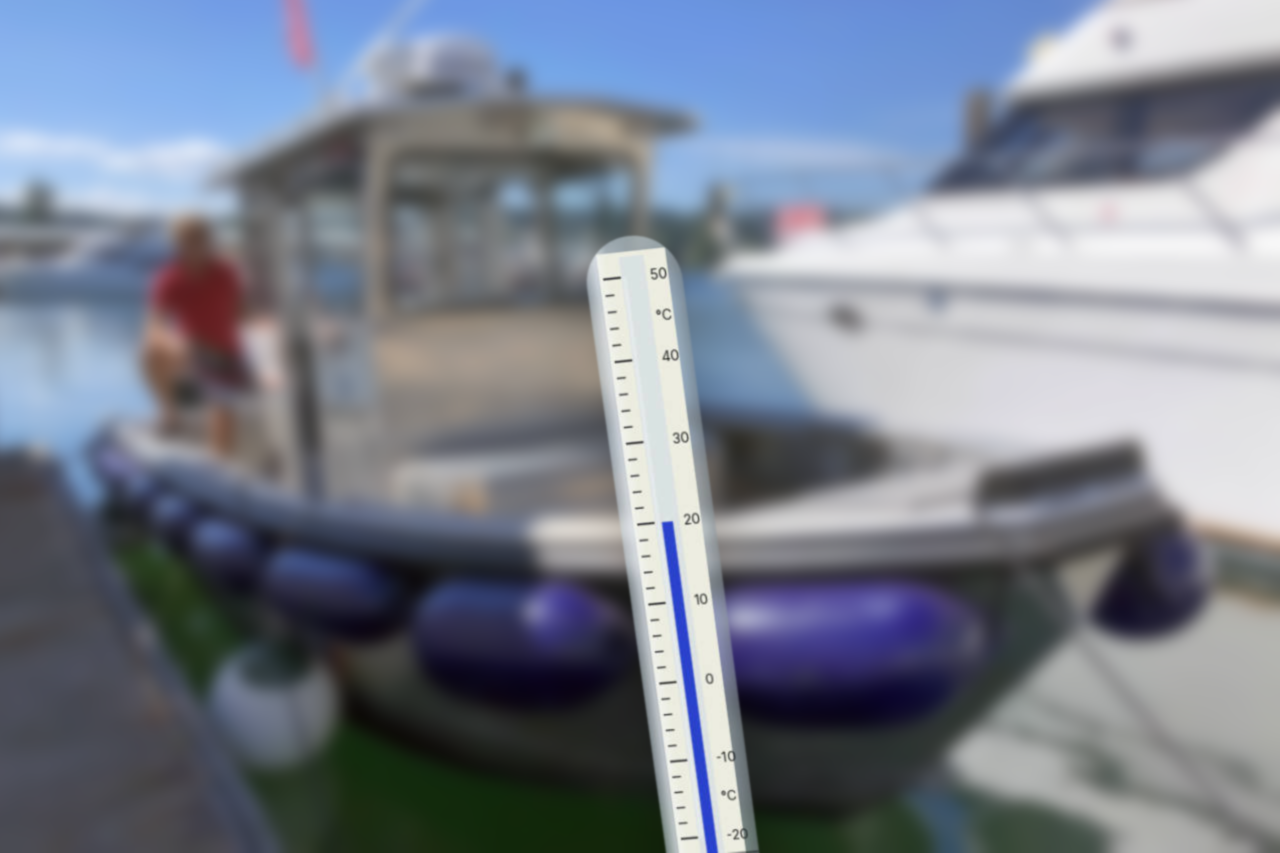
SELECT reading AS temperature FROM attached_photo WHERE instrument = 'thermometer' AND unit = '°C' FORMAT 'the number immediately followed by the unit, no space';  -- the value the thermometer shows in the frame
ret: 20°C
